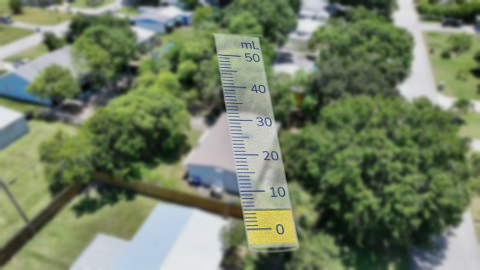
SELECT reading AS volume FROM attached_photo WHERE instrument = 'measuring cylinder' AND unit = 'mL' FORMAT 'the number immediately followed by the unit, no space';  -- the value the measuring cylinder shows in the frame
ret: 5mL
